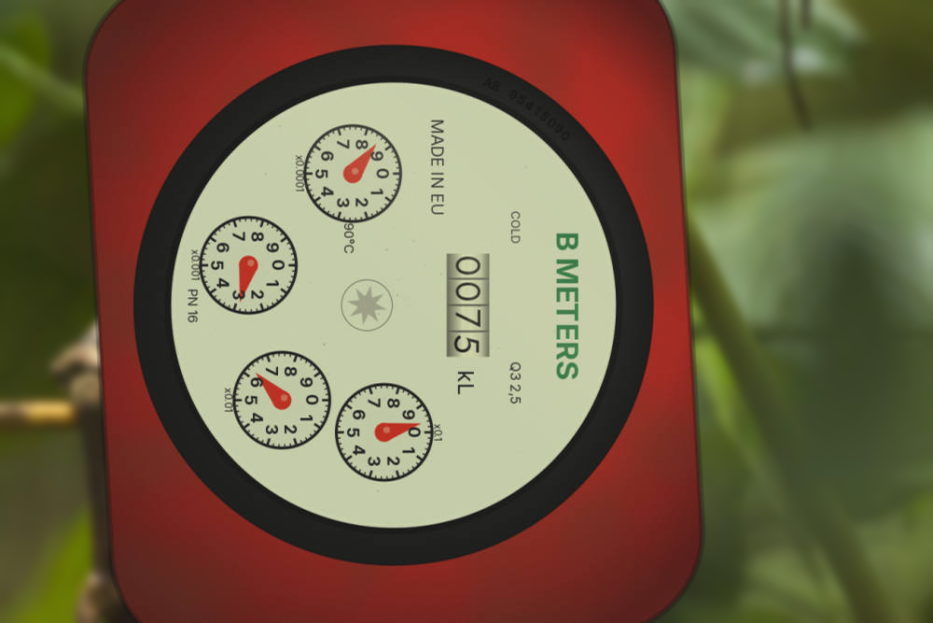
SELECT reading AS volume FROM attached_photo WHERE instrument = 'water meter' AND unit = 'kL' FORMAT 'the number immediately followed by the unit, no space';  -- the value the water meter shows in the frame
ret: 74.9628kL
